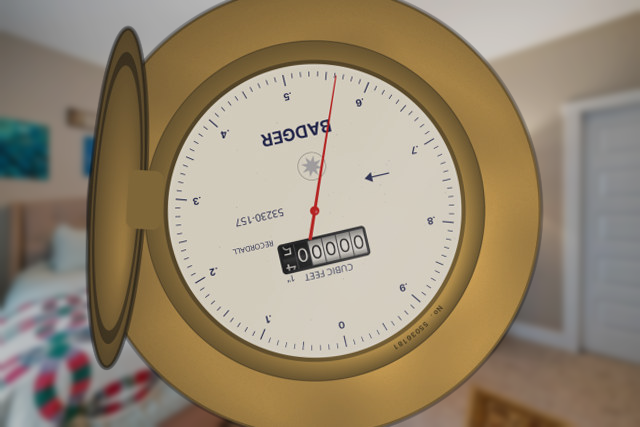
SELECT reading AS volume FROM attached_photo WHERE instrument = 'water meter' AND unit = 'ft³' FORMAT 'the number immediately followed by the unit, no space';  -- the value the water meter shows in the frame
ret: 4.56ft³
